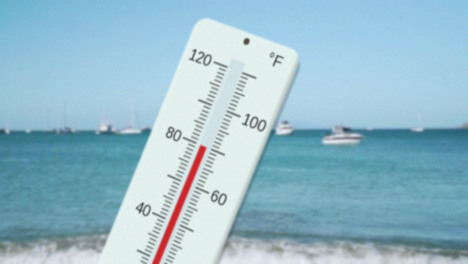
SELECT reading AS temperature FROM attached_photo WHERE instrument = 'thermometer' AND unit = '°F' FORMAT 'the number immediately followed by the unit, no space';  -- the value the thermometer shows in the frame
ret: 80°F
